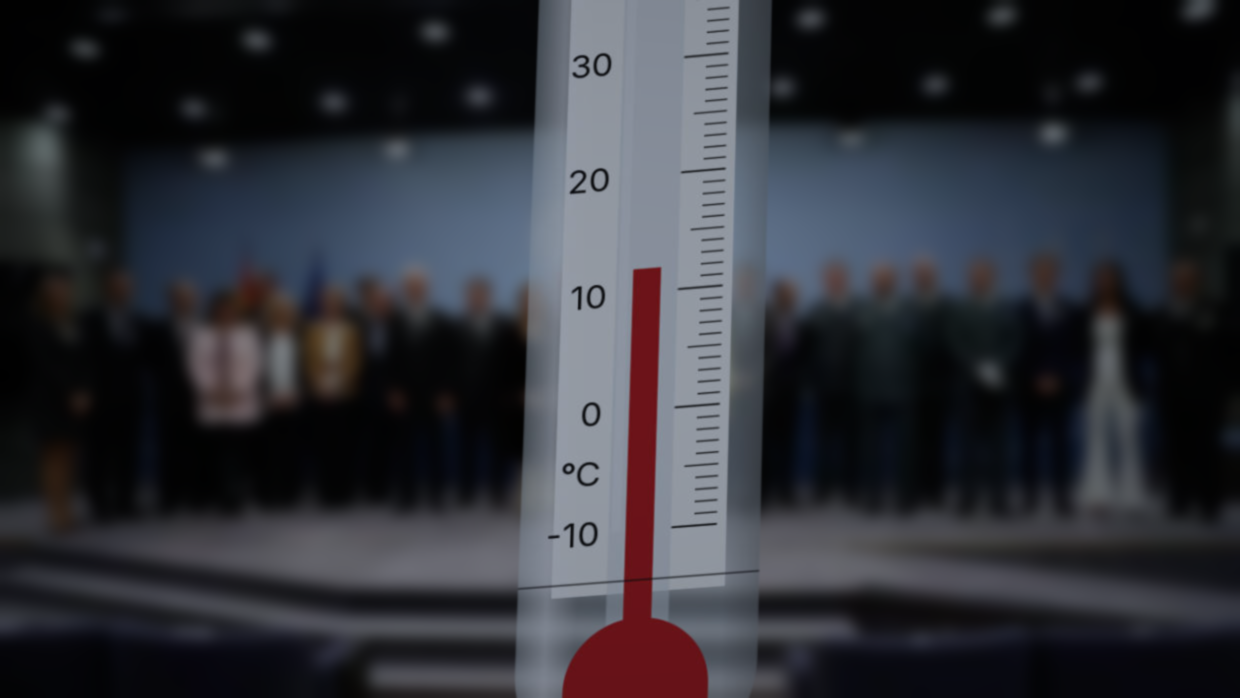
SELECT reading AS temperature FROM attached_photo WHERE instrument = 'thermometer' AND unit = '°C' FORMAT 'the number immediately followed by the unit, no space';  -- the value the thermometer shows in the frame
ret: 12°C
